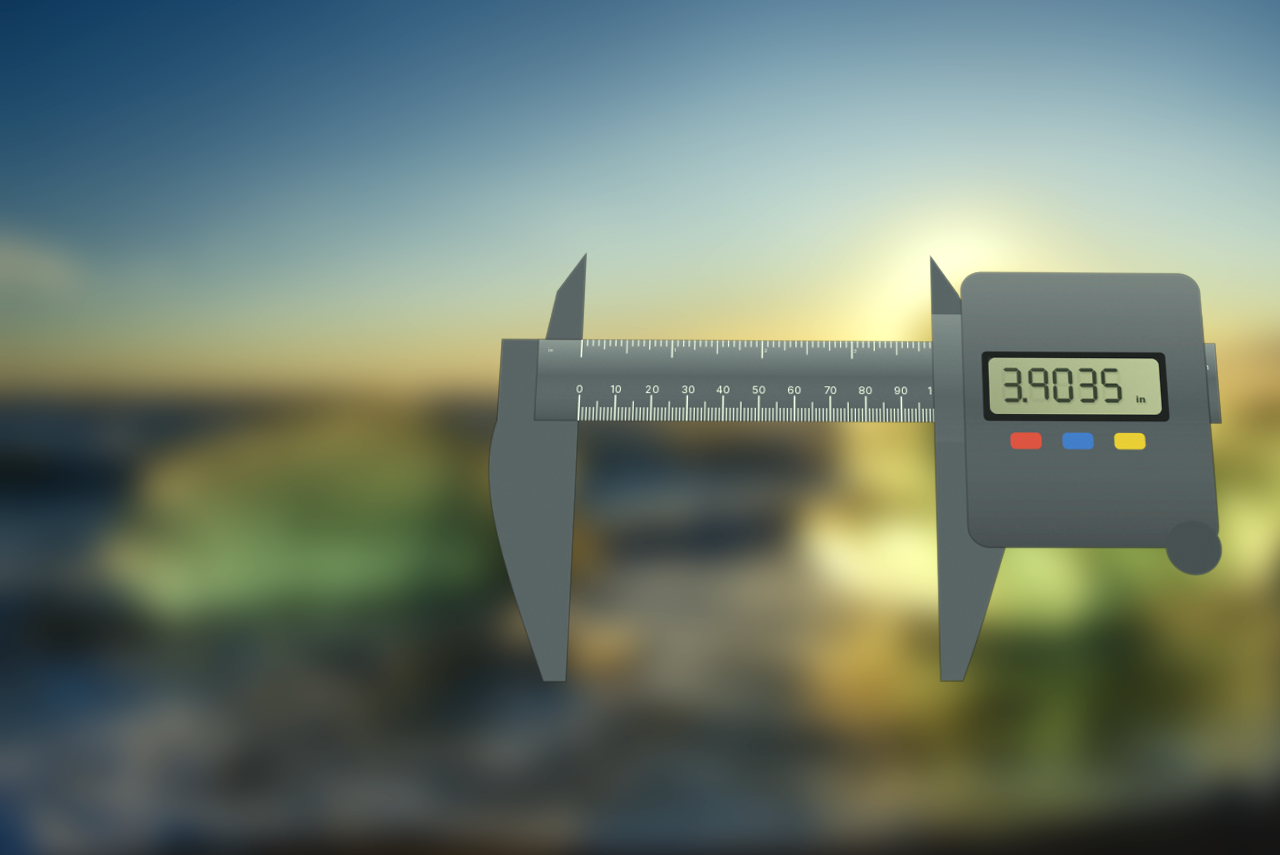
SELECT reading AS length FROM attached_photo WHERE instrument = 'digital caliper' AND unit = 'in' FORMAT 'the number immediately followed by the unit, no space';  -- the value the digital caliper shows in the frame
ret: 3.9035in
